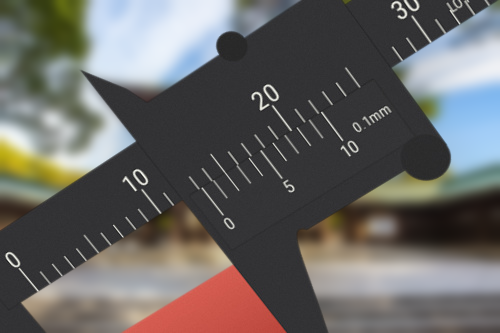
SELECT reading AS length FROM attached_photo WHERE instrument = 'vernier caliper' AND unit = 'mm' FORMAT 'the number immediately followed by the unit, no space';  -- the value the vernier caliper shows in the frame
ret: 13.2mm
